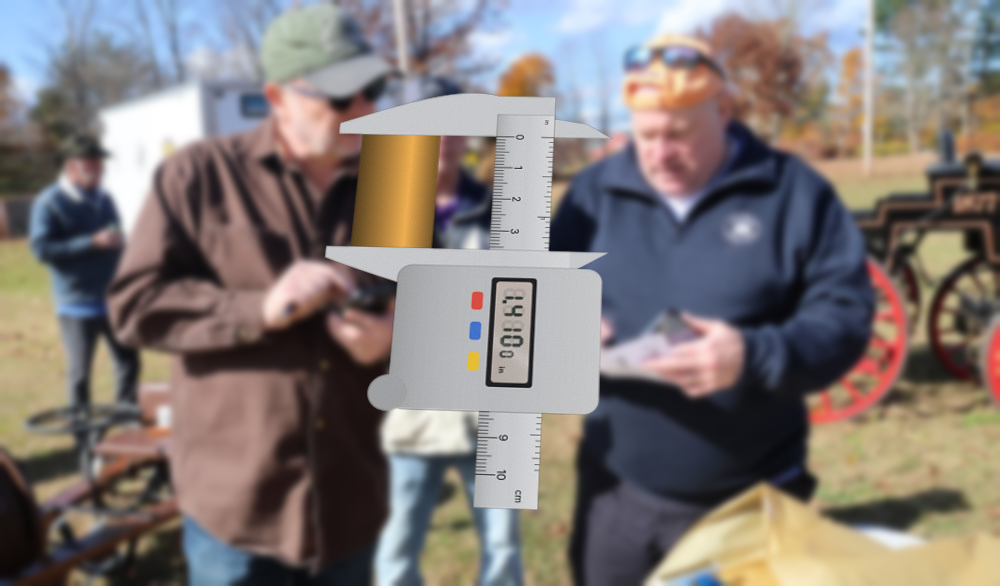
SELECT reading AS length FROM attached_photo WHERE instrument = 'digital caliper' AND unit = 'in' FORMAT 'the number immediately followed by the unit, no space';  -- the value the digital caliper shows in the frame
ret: 1.4100in
